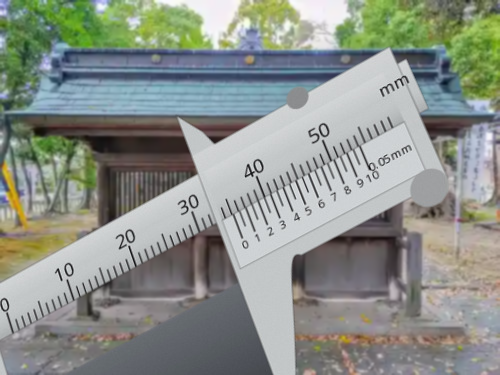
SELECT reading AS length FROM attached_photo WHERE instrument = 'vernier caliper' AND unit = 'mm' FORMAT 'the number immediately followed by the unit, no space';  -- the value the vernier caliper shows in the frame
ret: 35.2mm
